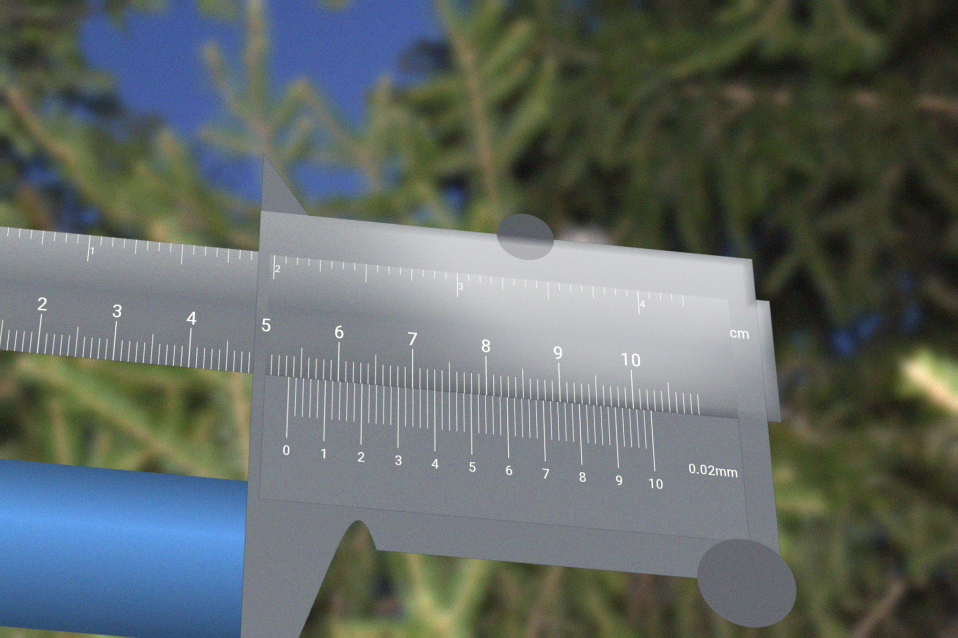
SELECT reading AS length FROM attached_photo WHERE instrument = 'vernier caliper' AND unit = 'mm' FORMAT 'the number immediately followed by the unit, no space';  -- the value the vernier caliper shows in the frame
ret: 53.4mm
